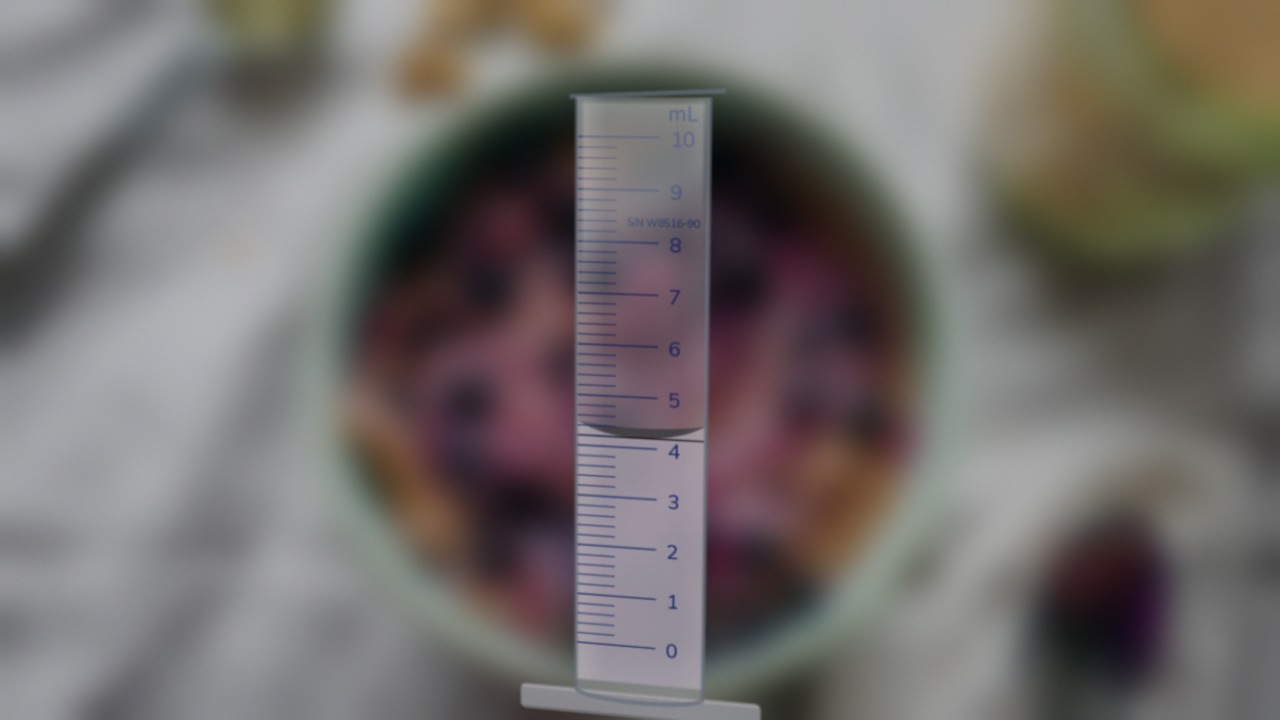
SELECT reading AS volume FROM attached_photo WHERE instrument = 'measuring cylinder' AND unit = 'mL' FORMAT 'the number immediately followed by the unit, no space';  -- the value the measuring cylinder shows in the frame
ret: 4.2mL
